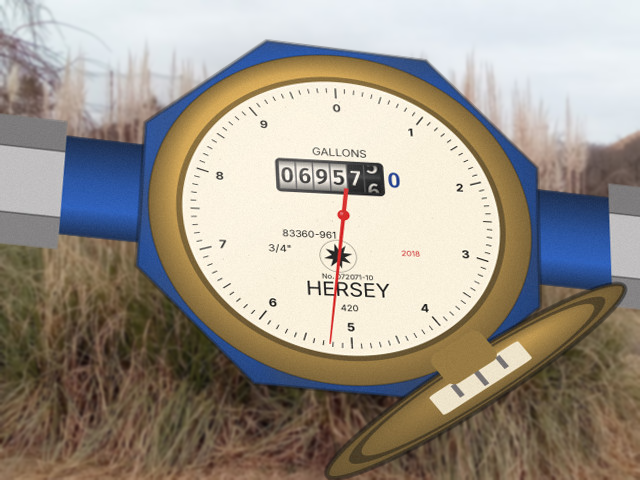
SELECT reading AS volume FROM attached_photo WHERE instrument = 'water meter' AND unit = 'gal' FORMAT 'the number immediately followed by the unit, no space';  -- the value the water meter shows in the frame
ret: 695755.2gal
